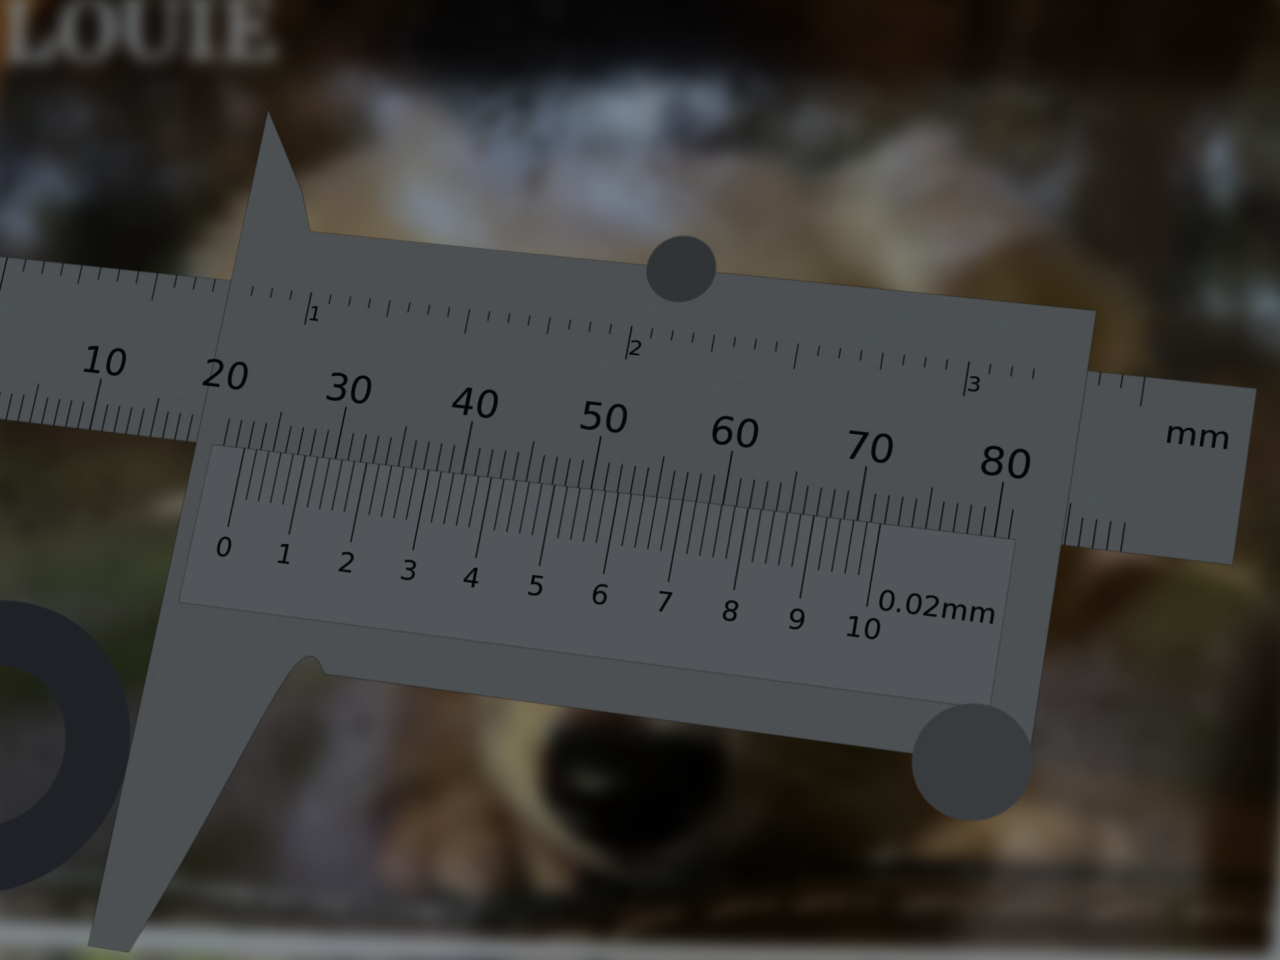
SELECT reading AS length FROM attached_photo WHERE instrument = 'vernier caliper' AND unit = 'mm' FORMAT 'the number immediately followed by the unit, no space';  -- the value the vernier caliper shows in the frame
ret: 22.7mm
